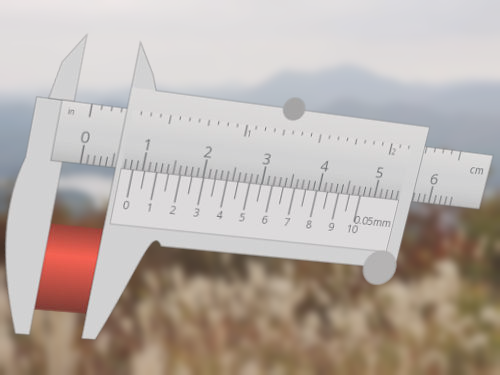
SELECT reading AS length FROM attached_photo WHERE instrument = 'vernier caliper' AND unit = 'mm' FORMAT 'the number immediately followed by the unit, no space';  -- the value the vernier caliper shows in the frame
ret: 8.4mm
